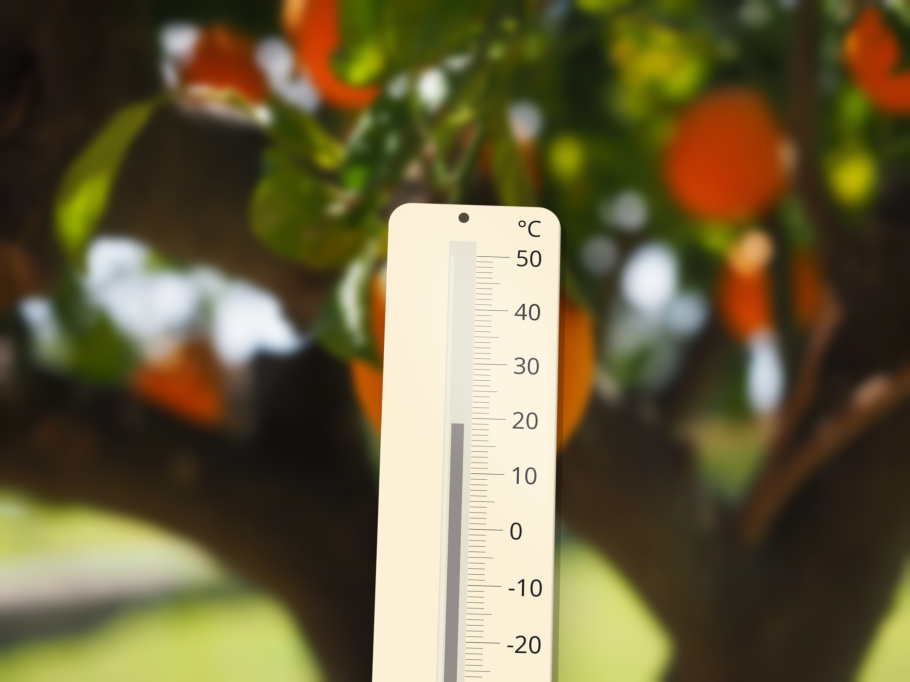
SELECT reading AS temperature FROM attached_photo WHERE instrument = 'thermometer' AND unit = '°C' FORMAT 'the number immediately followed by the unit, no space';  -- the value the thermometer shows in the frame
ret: 19°C
